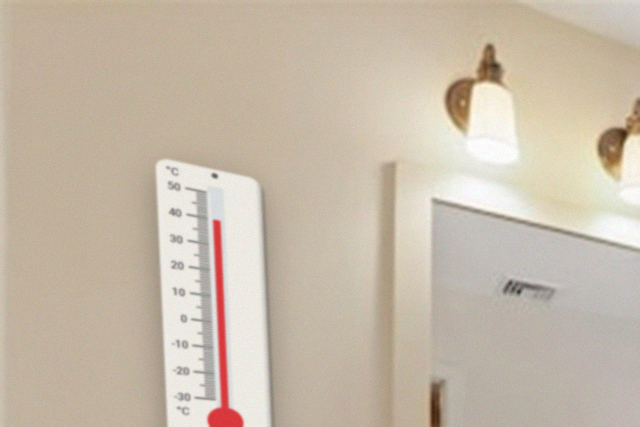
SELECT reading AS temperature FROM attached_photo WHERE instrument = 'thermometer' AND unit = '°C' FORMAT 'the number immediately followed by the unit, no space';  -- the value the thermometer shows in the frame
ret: 40°C
